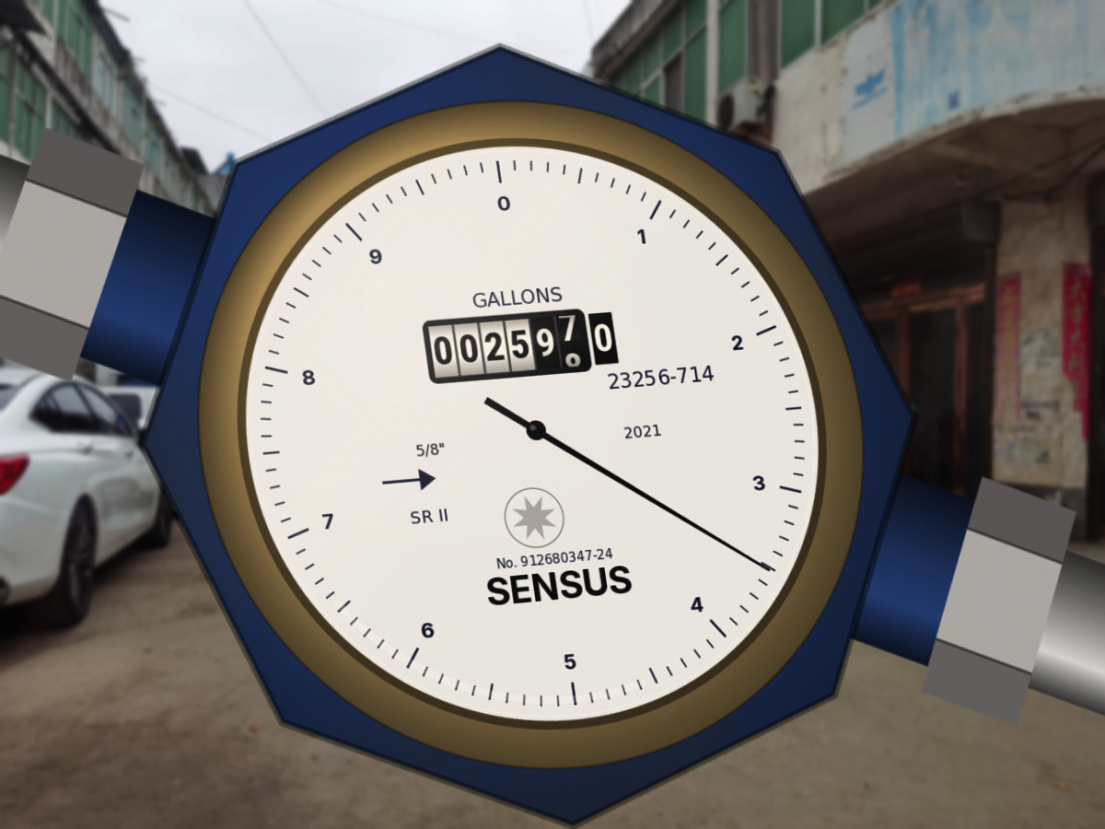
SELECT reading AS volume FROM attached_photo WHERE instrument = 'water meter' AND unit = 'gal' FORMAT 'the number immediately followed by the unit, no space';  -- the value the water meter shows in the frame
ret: 25973.5gal
